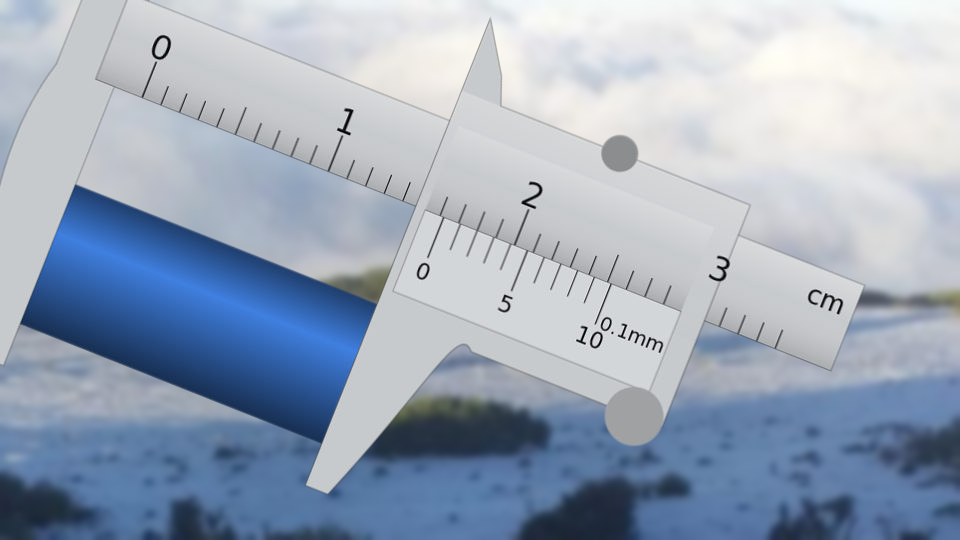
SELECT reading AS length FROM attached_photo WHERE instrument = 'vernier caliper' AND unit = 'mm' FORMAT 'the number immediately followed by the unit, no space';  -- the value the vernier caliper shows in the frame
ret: 16.2mm
